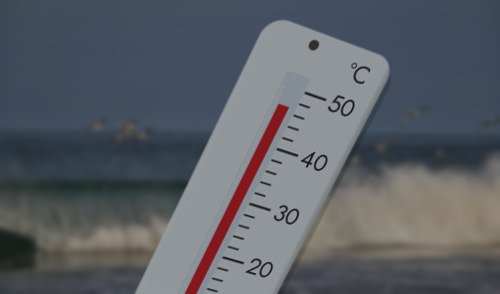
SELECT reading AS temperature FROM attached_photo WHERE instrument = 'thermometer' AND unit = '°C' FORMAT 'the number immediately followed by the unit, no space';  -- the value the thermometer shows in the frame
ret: 47°C
